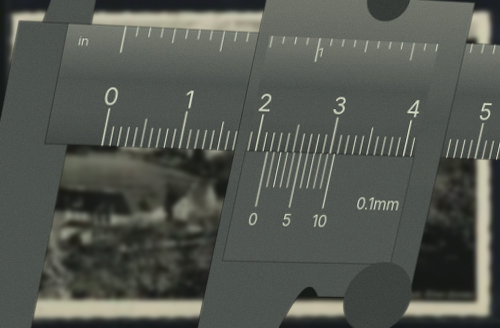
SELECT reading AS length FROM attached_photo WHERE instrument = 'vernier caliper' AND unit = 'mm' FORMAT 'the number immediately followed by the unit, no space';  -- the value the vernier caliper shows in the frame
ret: 21.6mm
